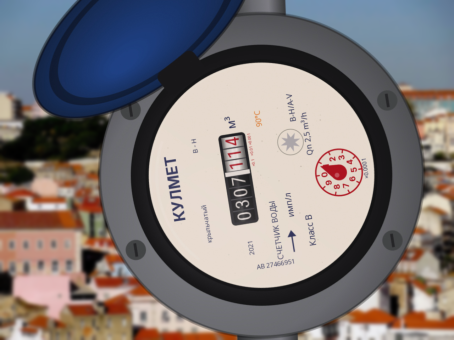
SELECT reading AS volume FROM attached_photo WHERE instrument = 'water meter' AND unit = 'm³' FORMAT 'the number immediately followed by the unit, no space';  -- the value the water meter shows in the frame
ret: 307.1140m³
